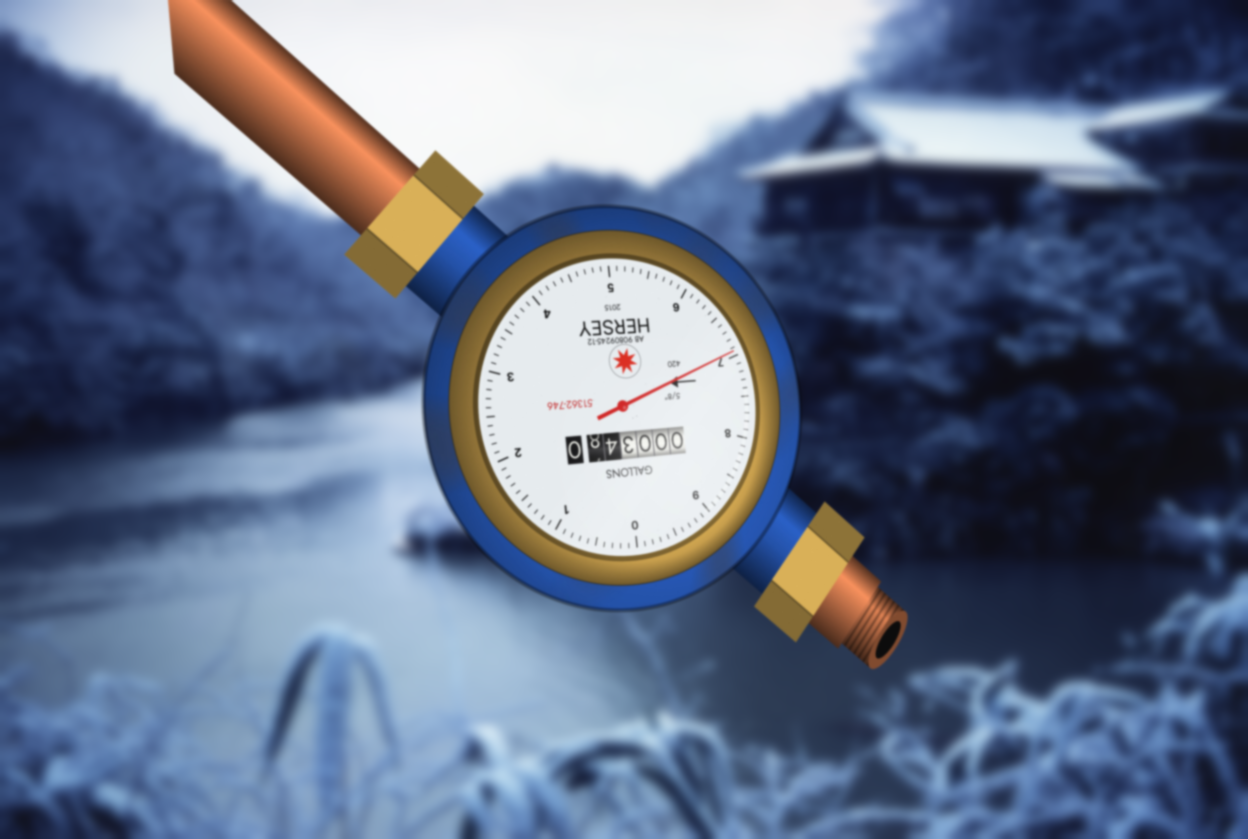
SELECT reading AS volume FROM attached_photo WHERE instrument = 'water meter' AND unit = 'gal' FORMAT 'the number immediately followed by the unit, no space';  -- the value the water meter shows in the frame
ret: 3476.9gal
